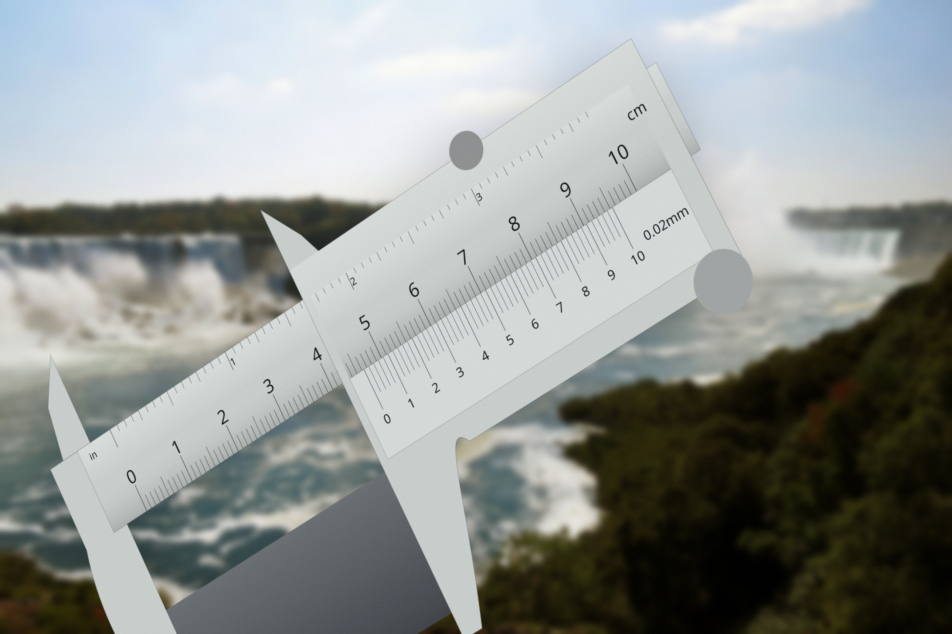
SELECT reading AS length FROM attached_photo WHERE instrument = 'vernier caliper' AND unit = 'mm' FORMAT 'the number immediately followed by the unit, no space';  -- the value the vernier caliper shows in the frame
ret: 46.4mm
